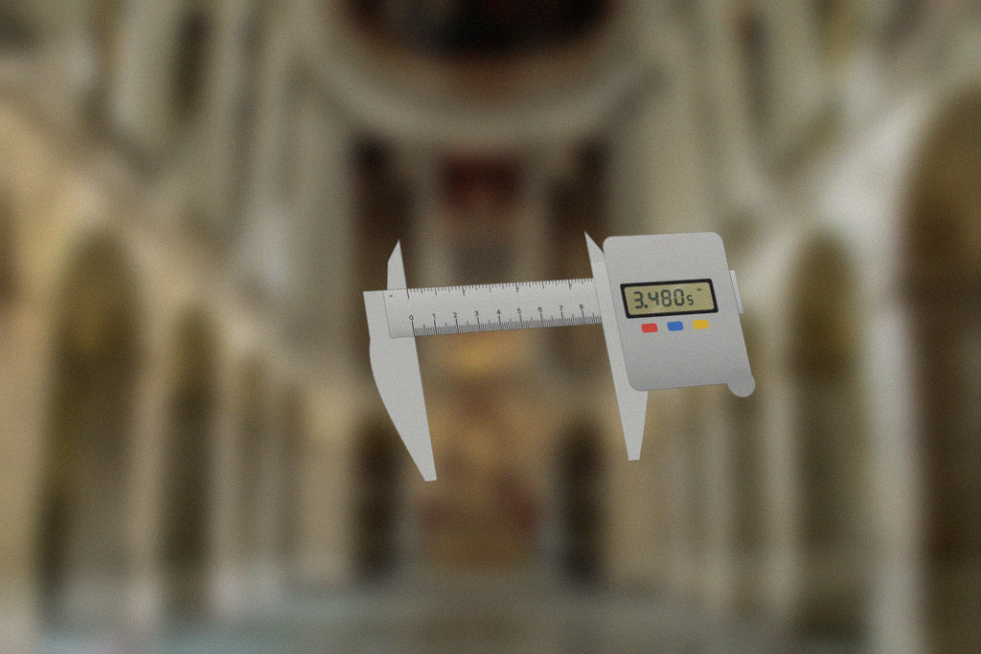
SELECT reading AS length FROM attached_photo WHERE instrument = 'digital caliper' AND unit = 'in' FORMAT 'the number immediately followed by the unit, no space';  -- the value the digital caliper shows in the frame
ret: 3.4805in
